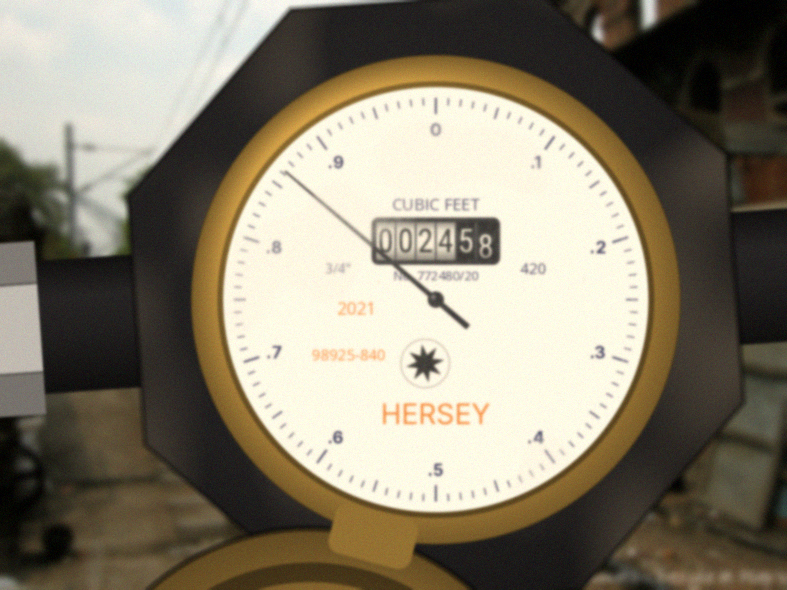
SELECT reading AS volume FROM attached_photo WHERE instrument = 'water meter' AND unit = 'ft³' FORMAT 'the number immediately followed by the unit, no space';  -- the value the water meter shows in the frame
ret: 2457.86ft³
